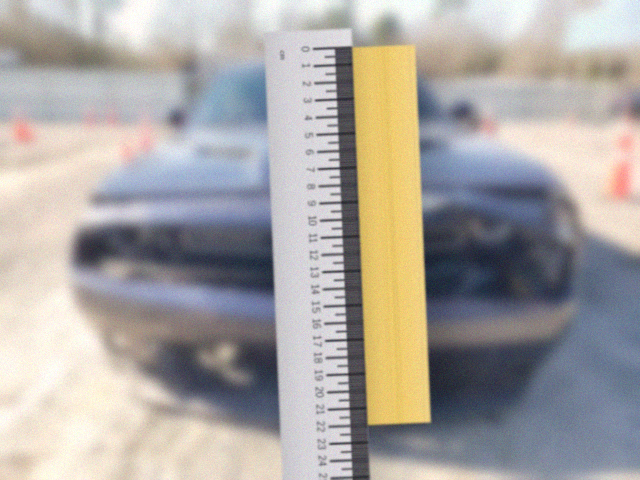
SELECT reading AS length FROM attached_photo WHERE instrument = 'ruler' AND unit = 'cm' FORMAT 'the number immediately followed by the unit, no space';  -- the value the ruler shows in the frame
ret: 22cm
